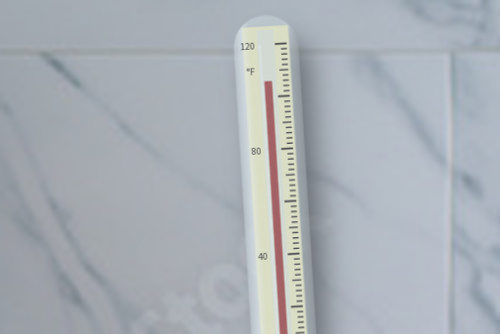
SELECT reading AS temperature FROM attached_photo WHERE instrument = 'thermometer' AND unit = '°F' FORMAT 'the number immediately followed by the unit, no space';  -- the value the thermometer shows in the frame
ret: 106°F
